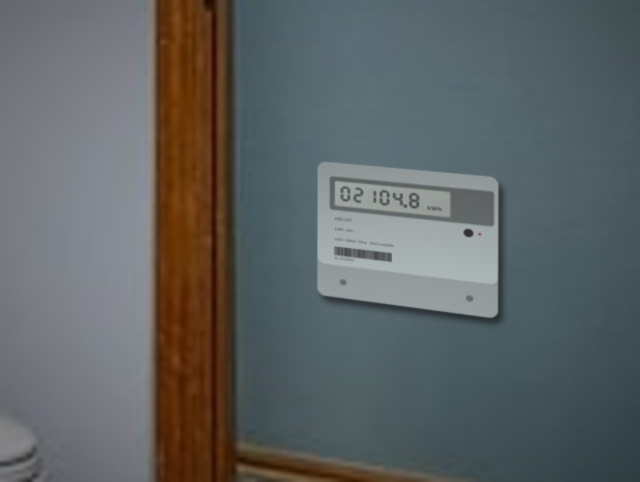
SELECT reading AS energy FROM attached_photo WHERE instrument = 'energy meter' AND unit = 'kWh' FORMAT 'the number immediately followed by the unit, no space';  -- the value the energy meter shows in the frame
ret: 2104.8kWh
